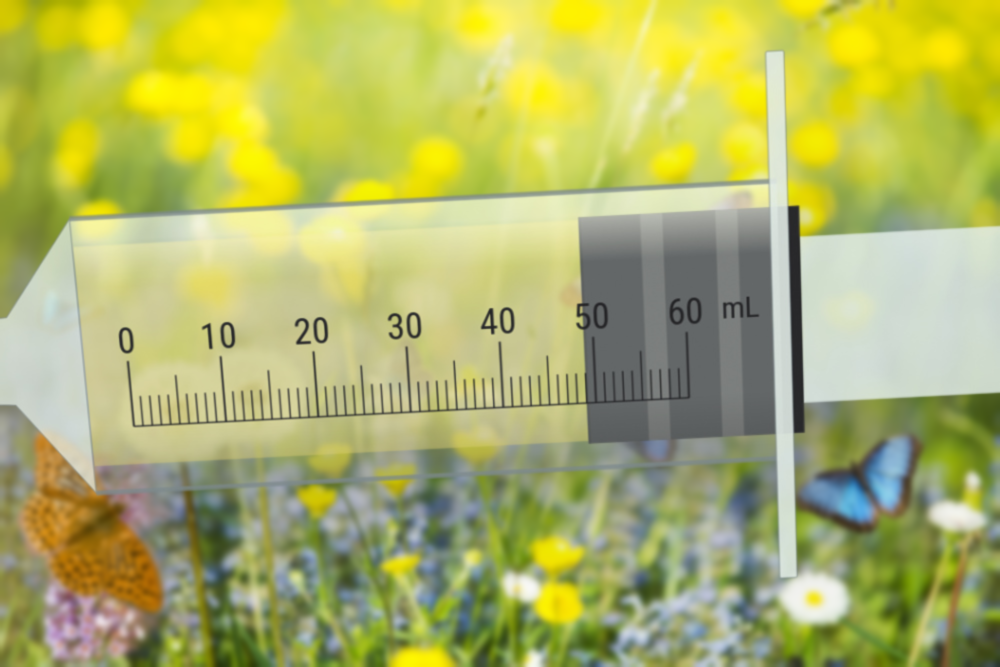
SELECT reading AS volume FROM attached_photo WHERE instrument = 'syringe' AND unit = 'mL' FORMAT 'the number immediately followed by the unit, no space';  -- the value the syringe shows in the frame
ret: 49mL
